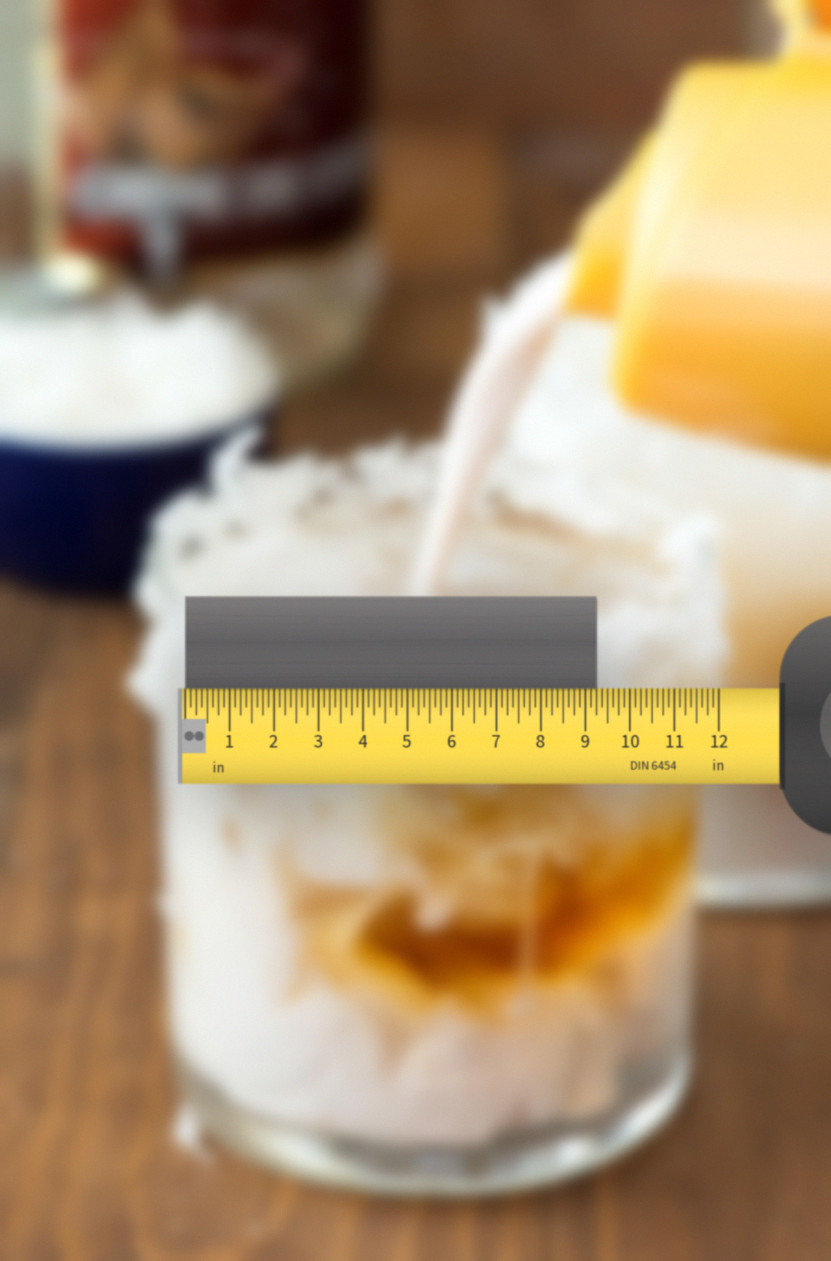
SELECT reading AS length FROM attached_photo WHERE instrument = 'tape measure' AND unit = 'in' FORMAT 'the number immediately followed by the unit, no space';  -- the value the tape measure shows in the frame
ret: 9.25in
